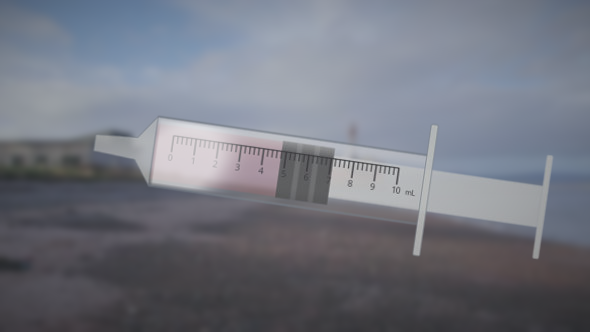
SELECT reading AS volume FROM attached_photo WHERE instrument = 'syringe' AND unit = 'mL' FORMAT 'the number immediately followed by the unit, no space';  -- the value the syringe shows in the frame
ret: 4.8mL
